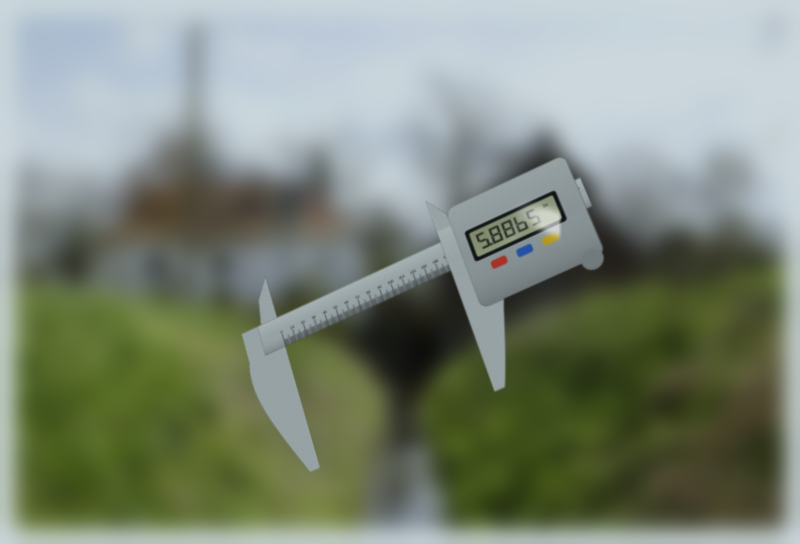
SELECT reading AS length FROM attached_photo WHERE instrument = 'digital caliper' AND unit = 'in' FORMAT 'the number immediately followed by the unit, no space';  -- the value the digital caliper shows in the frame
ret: 5.8865in
